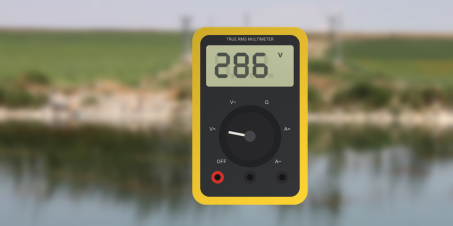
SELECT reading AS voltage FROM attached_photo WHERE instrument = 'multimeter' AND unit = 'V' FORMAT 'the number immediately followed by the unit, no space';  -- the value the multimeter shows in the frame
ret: 286V
